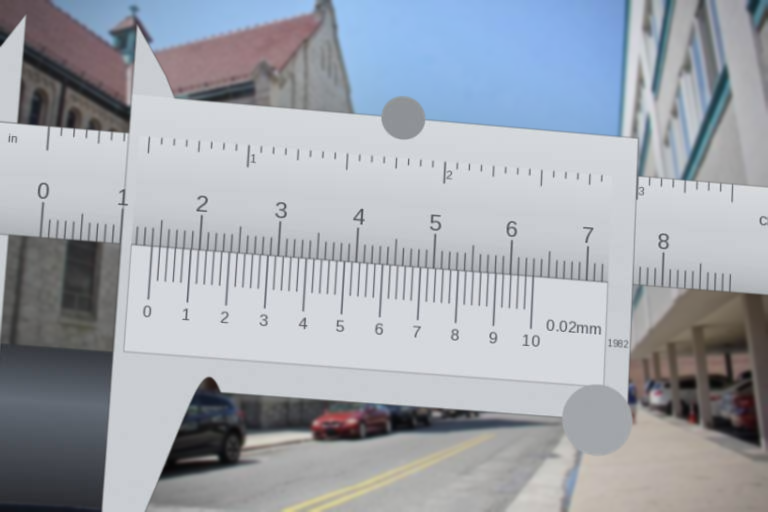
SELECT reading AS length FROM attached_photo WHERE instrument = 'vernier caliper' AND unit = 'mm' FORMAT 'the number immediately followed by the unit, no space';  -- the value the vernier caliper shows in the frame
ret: 14.0mm
